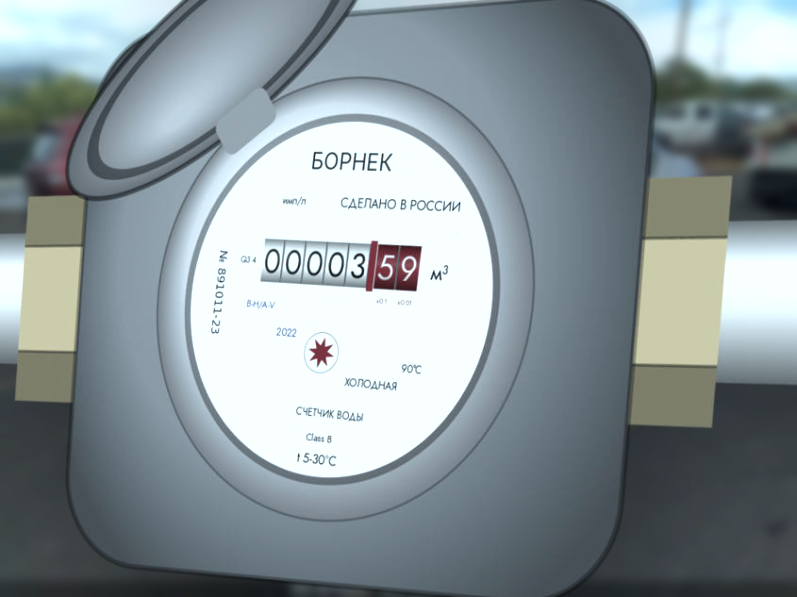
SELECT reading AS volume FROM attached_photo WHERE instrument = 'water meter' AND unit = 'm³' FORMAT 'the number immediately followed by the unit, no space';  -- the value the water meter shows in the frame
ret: 3.59m³
